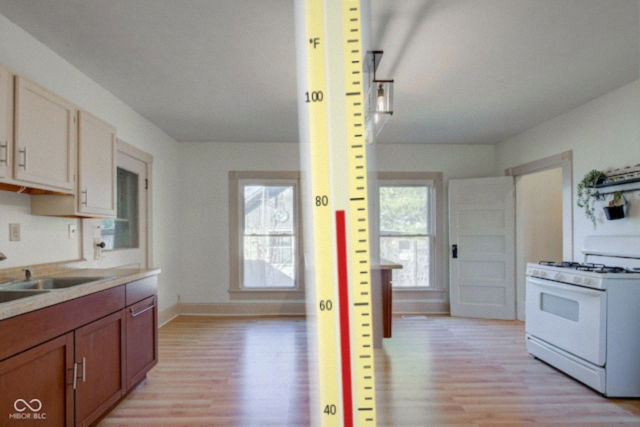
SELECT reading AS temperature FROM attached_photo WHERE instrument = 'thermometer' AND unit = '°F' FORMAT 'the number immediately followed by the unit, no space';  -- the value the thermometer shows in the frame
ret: 78°F
